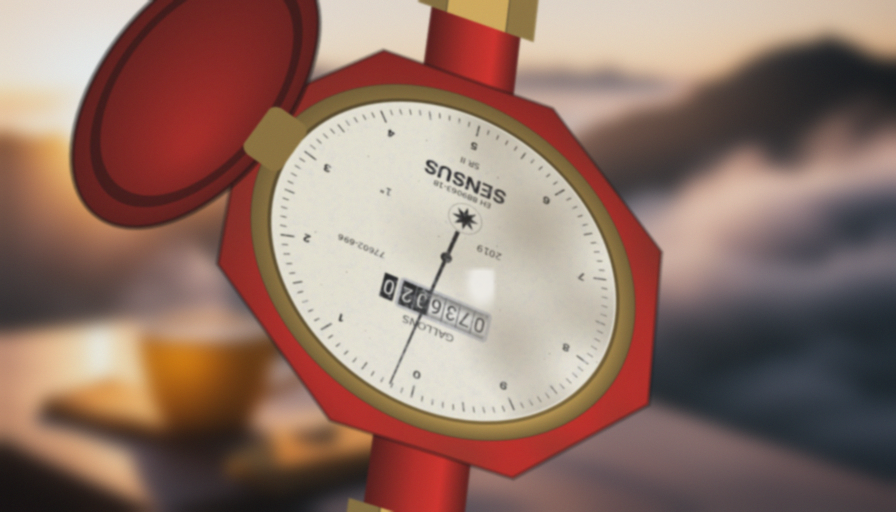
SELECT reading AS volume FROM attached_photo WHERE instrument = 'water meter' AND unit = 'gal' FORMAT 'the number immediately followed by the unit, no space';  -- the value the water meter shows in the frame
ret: 736020.2gal
